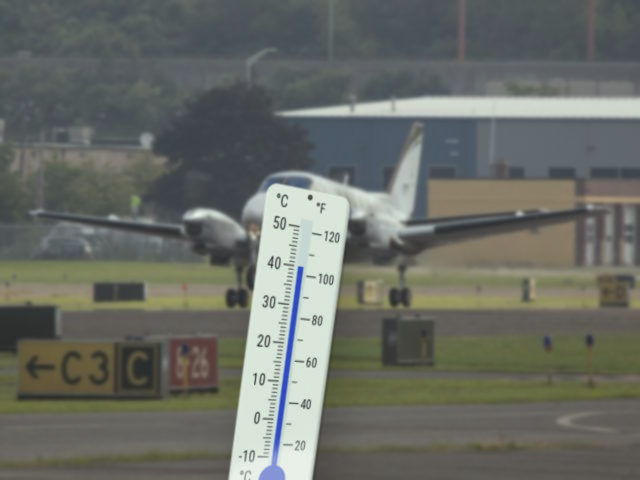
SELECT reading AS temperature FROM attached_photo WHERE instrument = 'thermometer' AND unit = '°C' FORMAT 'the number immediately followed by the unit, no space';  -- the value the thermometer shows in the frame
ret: 40°C
